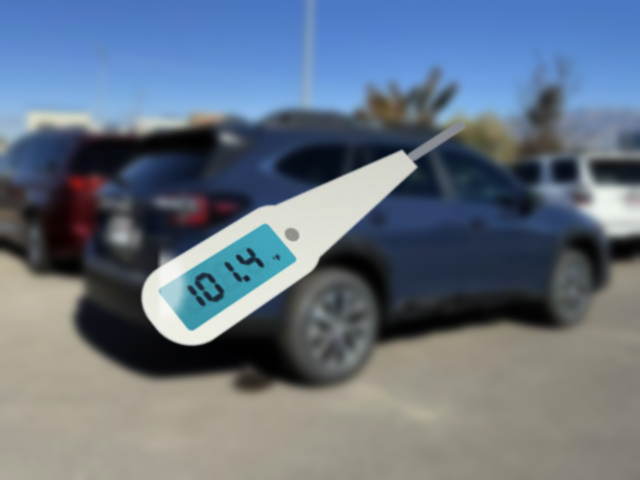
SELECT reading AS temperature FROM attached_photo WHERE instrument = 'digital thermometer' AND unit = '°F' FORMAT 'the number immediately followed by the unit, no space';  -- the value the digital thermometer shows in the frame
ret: 101.4°F
